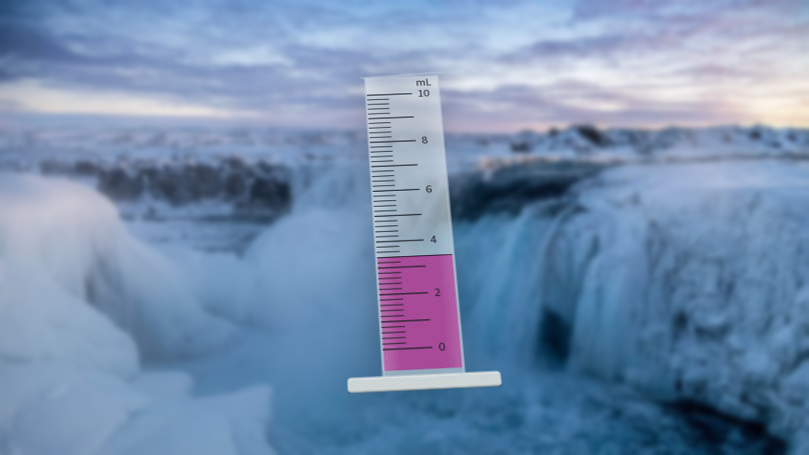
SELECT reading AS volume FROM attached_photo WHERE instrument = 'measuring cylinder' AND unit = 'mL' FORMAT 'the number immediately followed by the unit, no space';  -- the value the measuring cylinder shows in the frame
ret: 3.4mL
